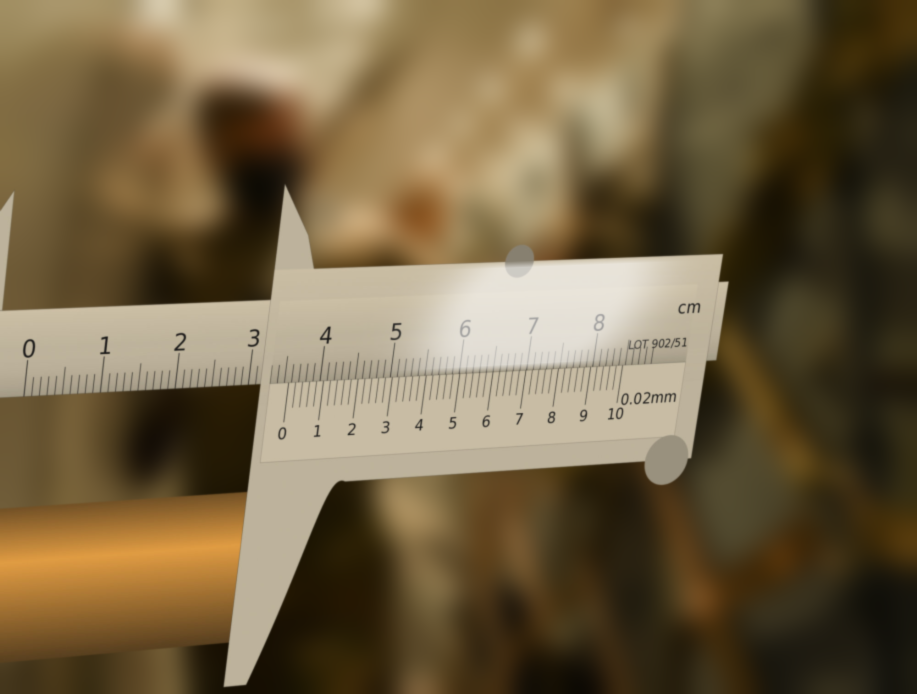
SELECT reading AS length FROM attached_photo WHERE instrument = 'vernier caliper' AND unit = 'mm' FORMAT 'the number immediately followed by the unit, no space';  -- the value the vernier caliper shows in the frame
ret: 35.6mm
